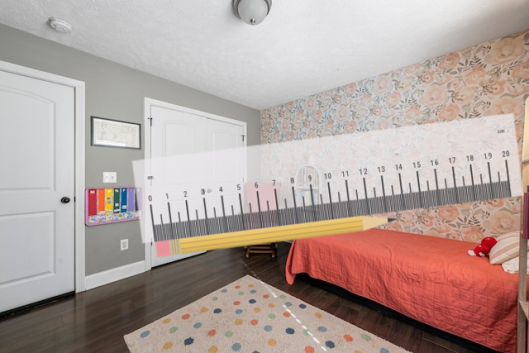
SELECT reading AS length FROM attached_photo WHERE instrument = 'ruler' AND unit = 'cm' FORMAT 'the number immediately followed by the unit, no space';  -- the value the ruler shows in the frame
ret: 13.5cm
